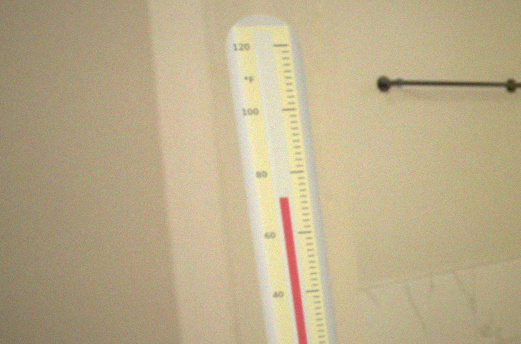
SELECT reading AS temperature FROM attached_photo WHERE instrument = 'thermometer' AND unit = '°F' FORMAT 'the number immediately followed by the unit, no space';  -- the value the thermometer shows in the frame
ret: 72°F
